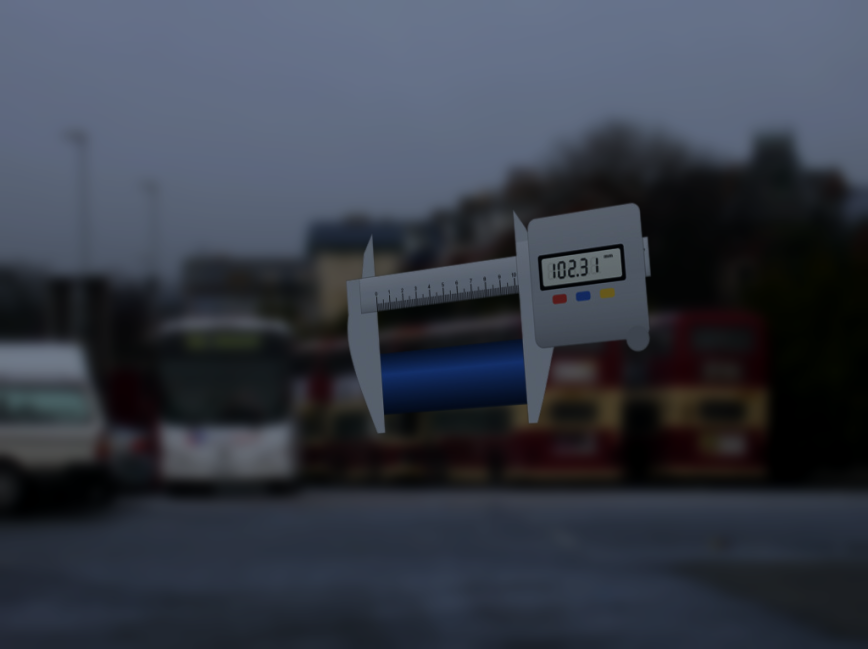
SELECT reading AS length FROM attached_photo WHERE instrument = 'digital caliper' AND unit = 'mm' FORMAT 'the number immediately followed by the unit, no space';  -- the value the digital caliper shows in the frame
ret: 102.31mm
